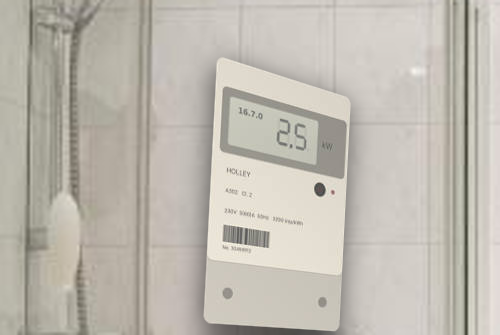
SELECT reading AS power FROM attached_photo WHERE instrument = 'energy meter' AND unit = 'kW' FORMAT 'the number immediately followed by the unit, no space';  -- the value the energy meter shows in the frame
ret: 2.5kW
